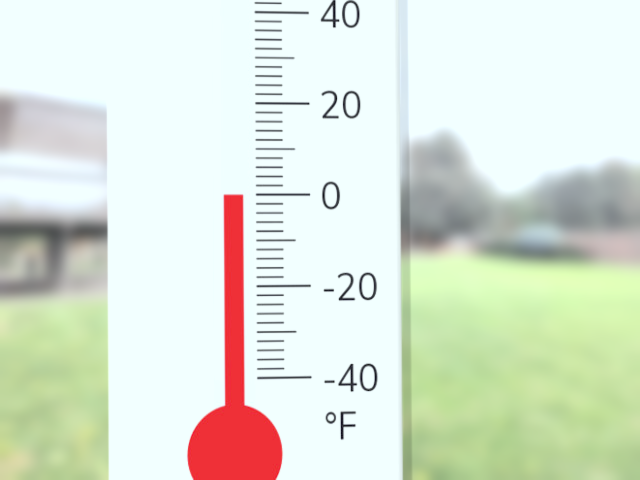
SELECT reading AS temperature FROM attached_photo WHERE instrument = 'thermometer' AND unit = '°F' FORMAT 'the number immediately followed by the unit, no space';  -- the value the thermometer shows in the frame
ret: 0°F
